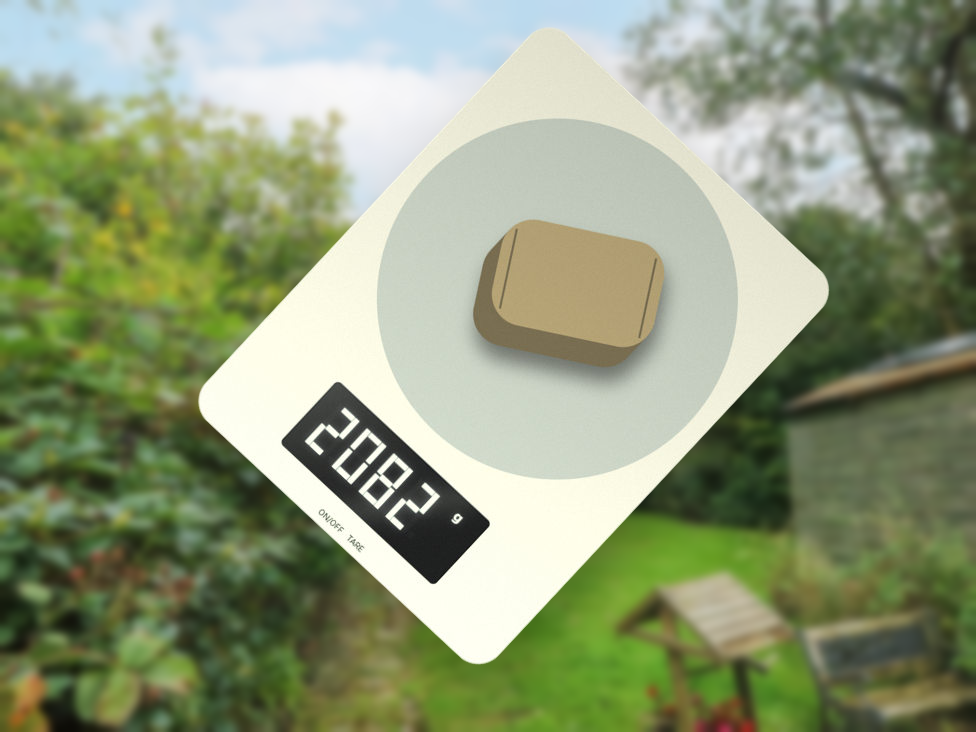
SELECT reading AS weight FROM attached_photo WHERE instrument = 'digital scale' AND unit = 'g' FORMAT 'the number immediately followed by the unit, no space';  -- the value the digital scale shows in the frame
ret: 2082g
